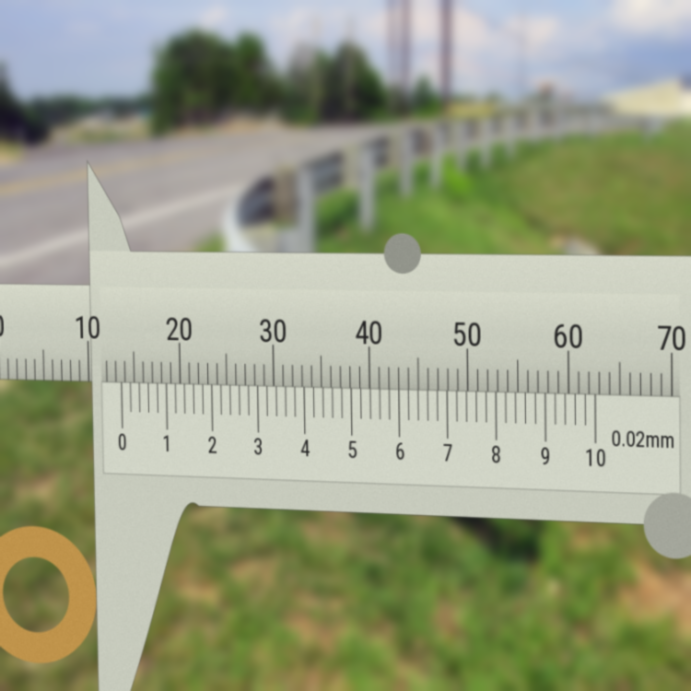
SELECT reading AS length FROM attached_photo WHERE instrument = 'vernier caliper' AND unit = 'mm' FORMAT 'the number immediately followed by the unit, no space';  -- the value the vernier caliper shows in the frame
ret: 13.6mm
